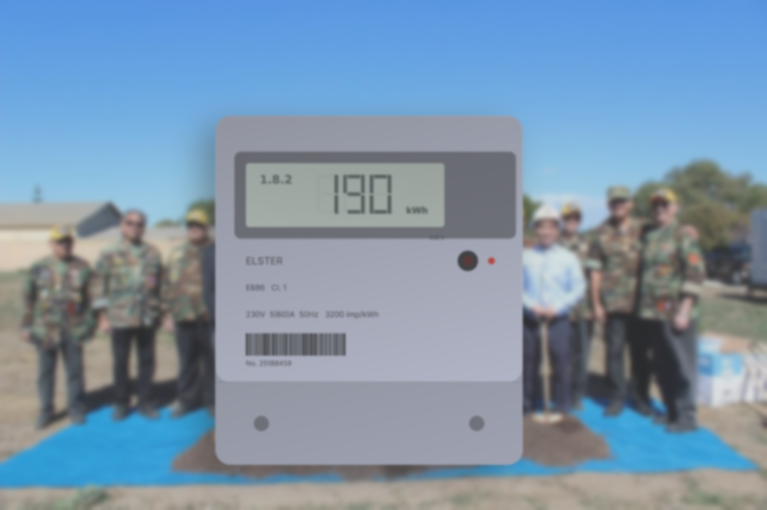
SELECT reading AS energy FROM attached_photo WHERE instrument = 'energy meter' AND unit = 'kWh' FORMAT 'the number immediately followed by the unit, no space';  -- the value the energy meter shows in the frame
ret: 190kWh
